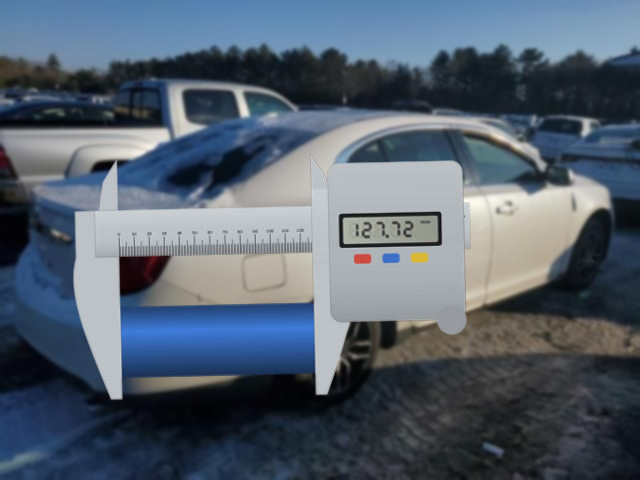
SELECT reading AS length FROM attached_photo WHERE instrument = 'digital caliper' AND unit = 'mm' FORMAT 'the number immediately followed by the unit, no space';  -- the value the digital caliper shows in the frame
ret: 127.72mm
